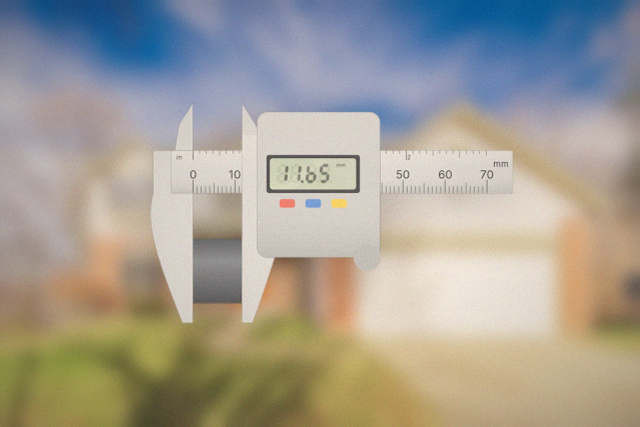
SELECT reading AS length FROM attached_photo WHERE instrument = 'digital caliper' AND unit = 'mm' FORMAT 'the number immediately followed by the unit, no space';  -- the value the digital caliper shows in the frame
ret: 11.65mm
